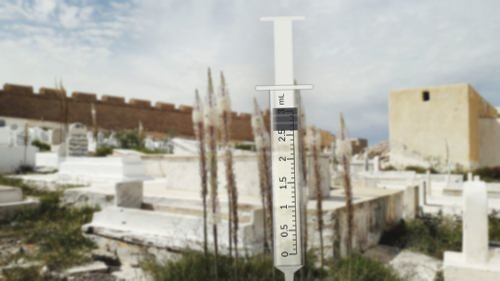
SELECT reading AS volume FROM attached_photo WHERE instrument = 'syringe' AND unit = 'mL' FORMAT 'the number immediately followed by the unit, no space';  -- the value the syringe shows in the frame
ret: 2.6mL
